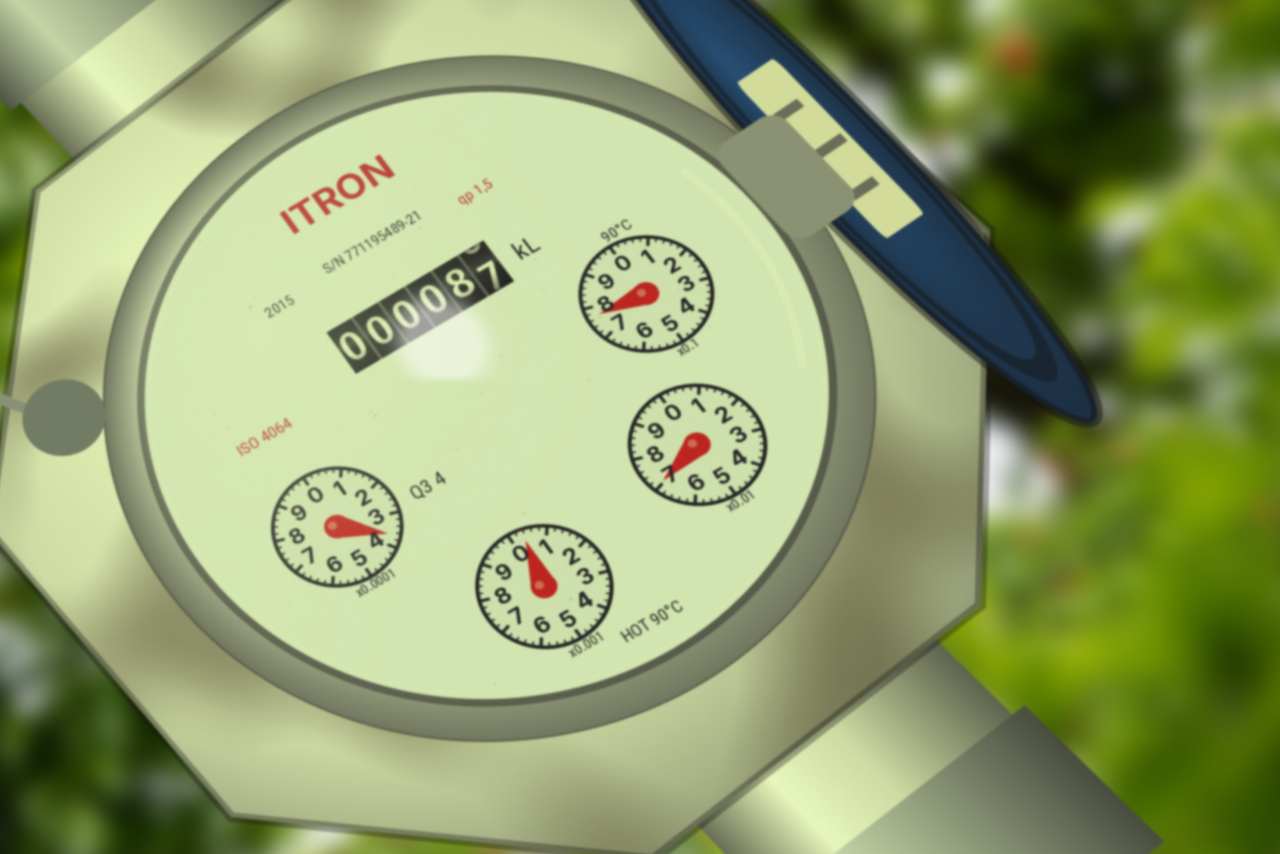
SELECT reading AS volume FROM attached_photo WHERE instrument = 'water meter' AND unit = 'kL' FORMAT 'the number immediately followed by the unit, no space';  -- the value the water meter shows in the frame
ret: 86.7703kL
